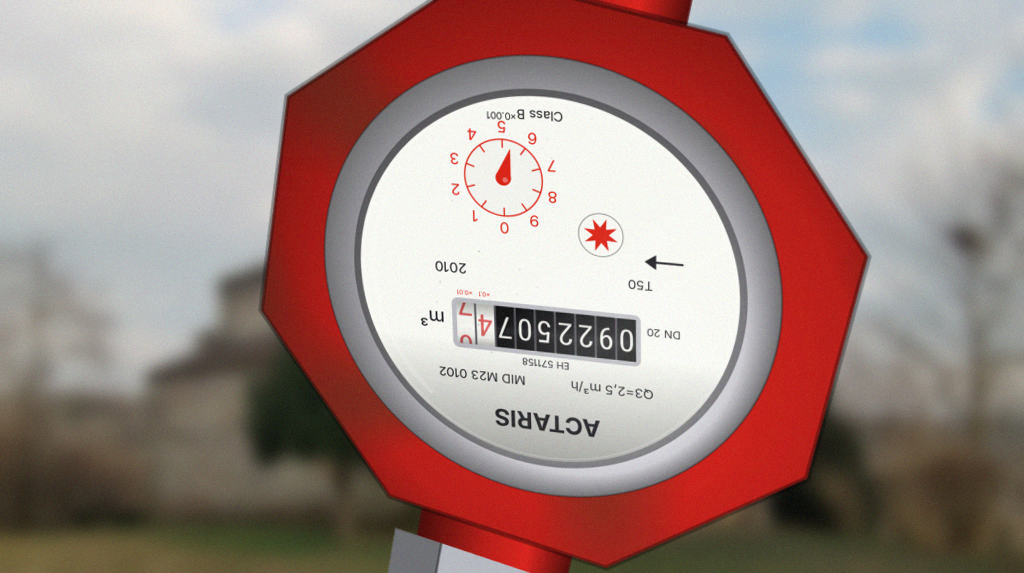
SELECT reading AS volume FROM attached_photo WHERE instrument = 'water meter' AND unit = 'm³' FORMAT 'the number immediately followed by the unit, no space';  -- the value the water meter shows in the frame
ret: 922507.465m³
